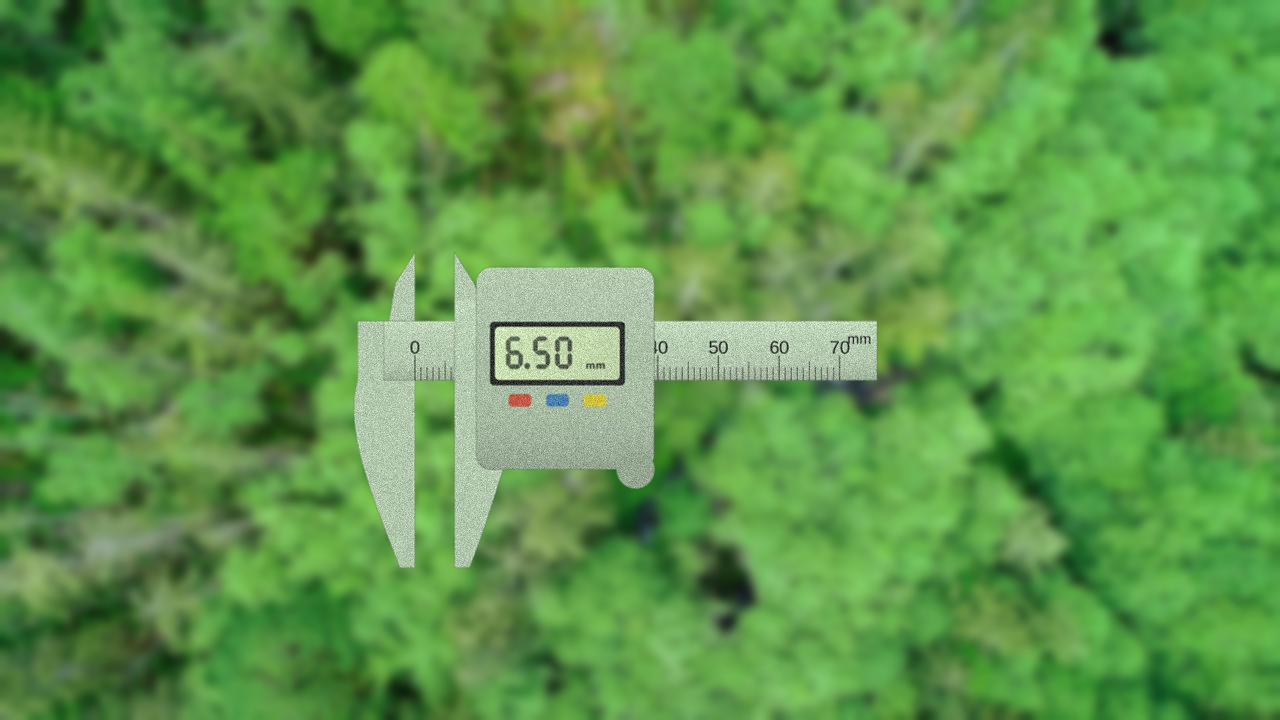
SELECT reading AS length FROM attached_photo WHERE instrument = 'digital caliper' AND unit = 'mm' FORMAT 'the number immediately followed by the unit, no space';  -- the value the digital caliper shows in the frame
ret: 6.50mm
